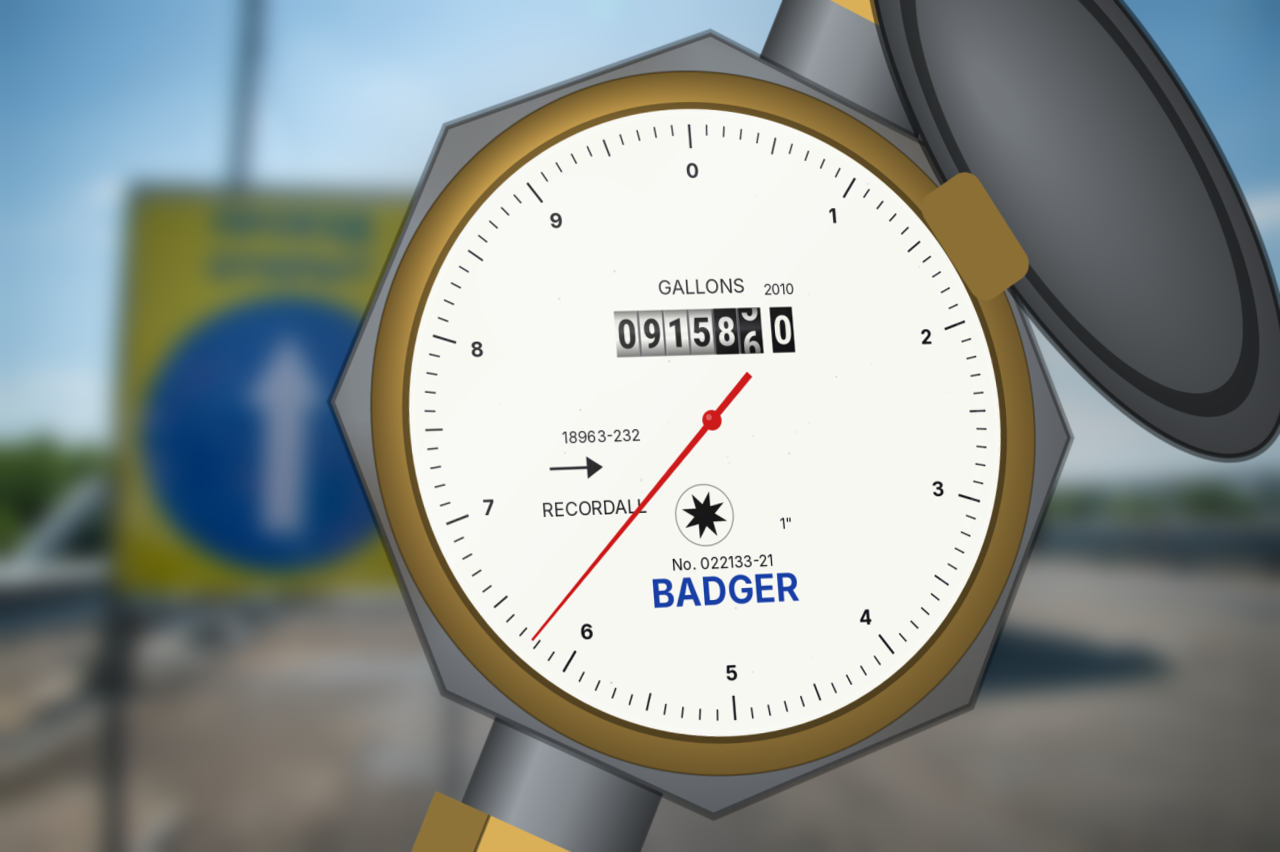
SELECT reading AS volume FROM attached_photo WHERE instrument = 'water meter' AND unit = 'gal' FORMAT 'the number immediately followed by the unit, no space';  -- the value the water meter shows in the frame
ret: 915856.2gal
